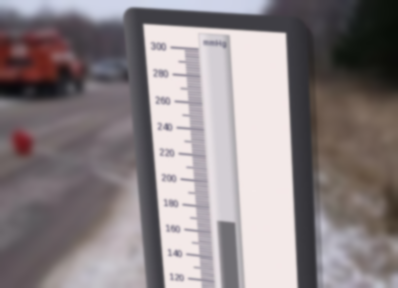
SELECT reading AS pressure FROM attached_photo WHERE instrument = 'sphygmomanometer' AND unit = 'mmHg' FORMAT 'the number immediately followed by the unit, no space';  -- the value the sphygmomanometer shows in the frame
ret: 170mmHg
